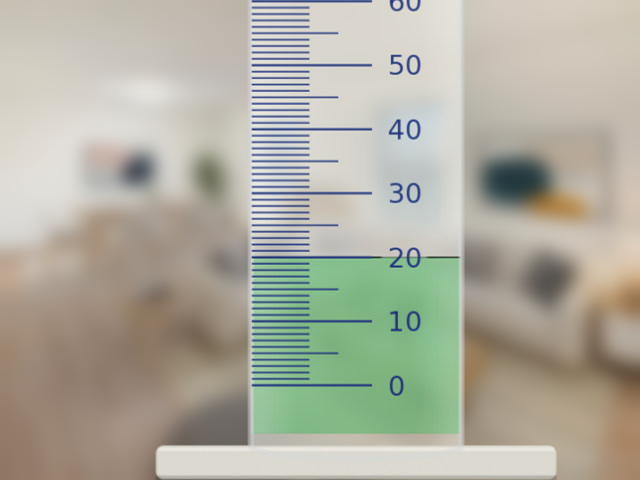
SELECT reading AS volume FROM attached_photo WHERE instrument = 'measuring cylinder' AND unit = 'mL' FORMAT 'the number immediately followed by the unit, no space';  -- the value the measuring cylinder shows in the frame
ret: 20mL
